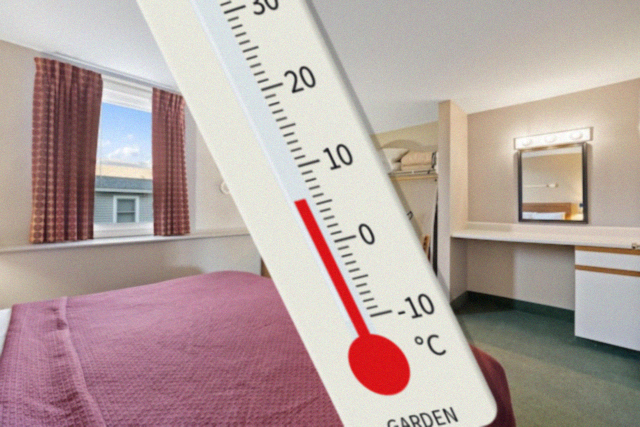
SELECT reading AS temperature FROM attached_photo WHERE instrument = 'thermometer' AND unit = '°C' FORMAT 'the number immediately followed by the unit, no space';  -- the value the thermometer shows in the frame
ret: 6°C
